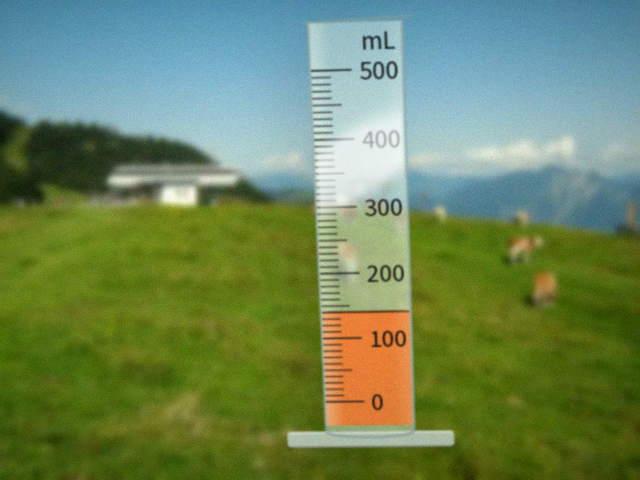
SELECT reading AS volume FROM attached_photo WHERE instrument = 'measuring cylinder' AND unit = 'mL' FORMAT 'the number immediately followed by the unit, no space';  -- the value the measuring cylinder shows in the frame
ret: 140mL
